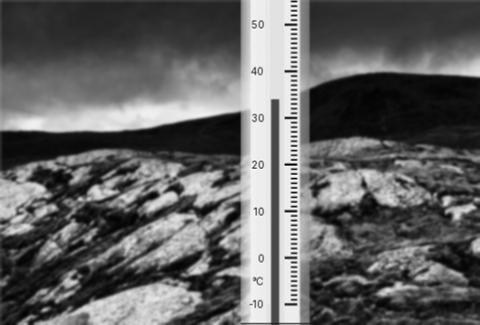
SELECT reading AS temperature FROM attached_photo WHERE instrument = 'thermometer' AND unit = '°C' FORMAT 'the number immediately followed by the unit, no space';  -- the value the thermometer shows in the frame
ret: 34°C
